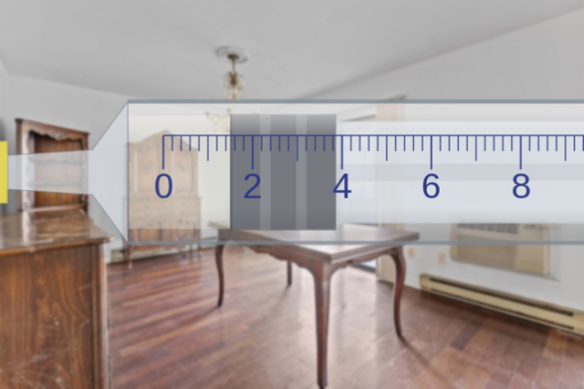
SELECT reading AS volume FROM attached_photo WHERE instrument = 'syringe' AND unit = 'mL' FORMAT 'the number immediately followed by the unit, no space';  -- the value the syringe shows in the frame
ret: 1.5mL
